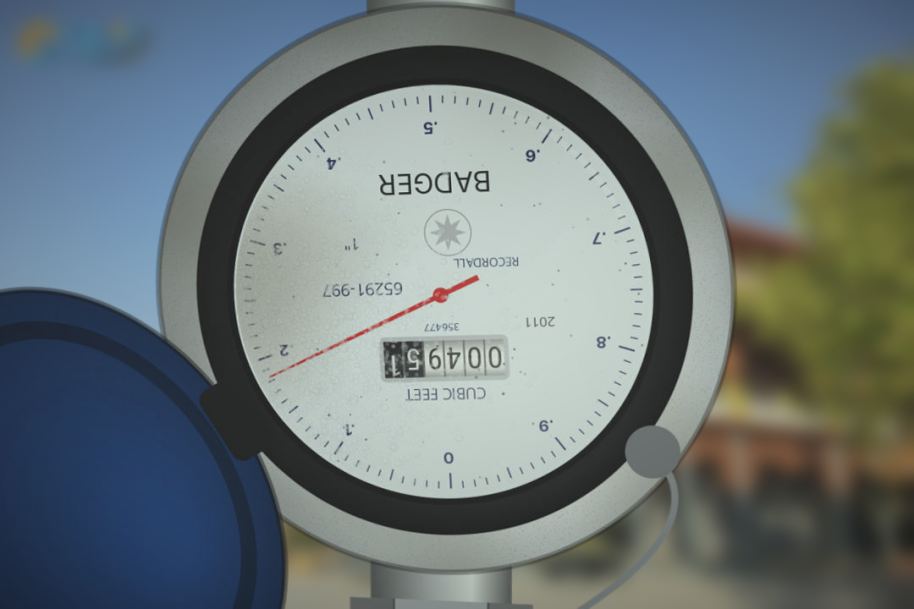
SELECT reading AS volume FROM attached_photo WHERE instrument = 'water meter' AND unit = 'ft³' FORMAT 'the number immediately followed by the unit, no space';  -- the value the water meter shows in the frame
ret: 4951.18ft³
